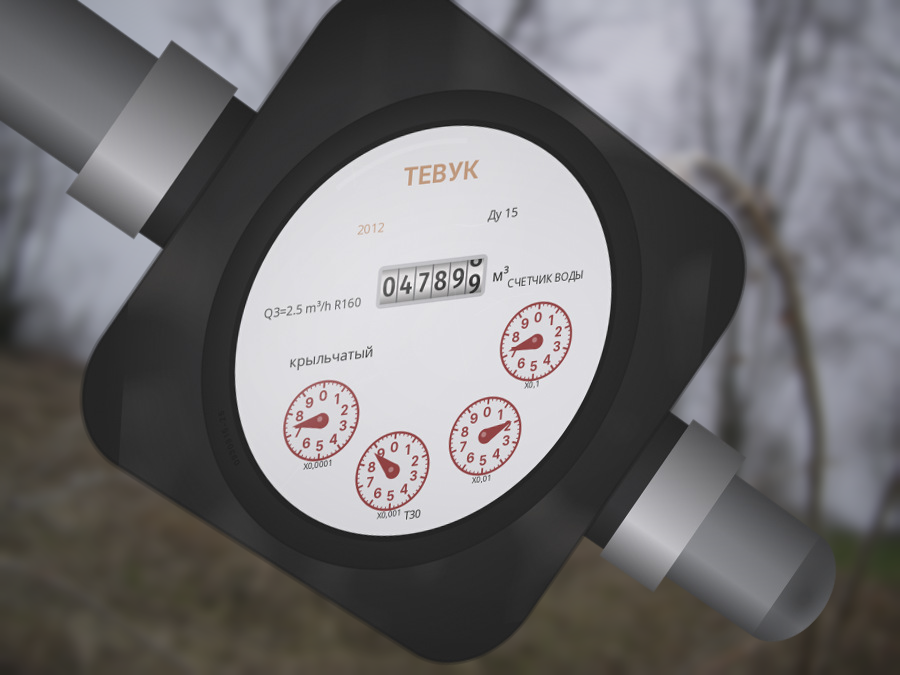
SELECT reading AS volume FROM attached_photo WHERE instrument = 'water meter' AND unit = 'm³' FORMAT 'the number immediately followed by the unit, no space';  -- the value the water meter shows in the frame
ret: 47898.7187m³
